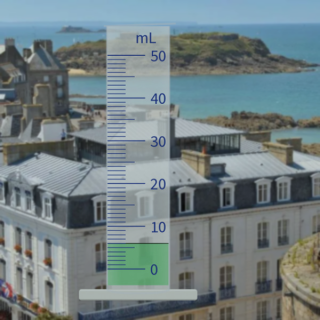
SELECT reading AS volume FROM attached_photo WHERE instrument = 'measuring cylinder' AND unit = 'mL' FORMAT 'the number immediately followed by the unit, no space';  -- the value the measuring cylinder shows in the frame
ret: 6mL
